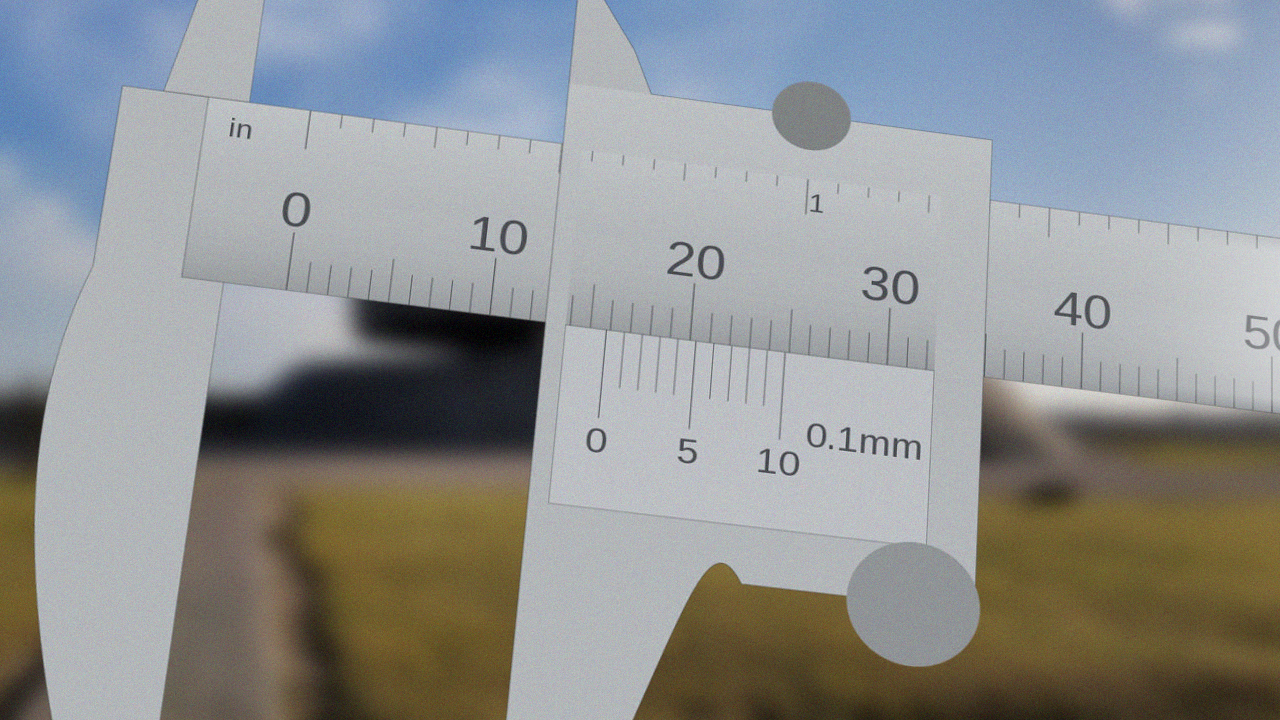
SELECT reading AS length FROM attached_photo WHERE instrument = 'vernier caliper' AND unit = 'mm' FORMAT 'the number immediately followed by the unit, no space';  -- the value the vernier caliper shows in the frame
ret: 15.8mm
